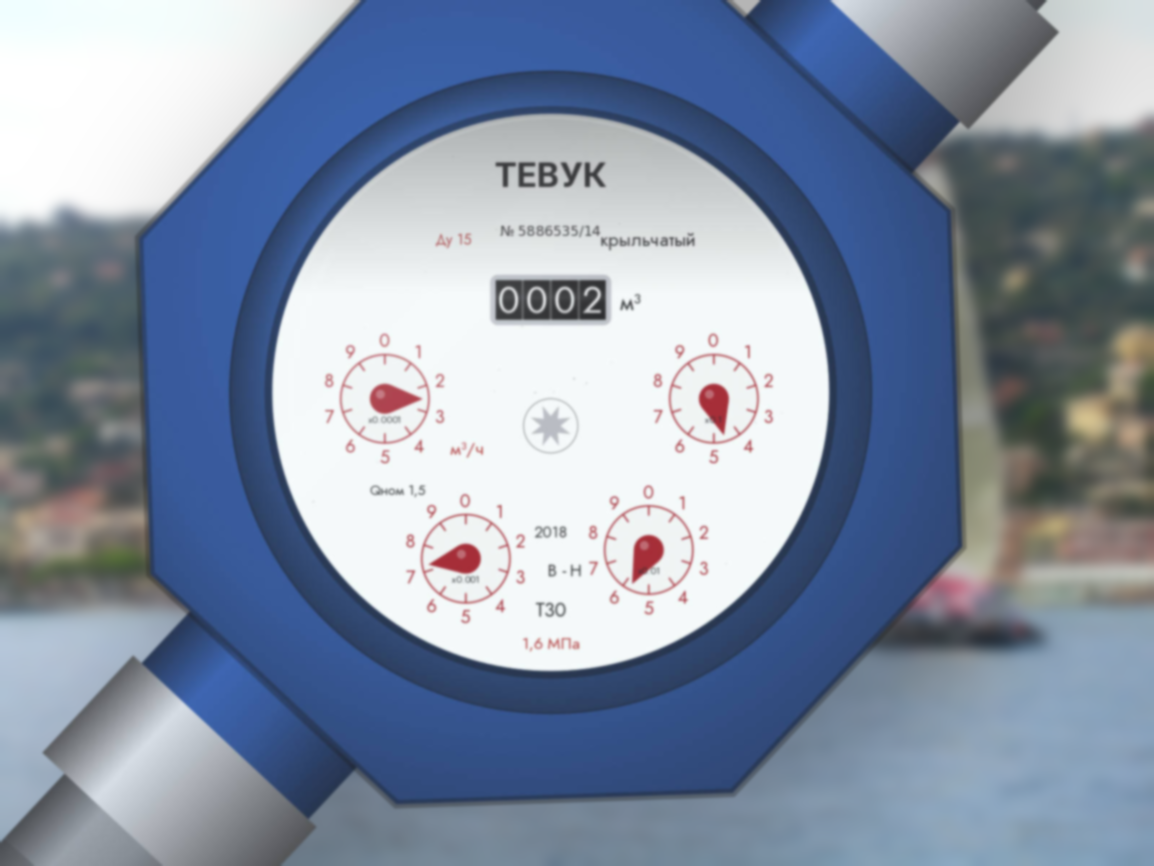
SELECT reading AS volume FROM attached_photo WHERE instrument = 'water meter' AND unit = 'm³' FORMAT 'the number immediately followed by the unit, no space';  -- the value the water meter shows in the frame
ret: 2.4572m³
